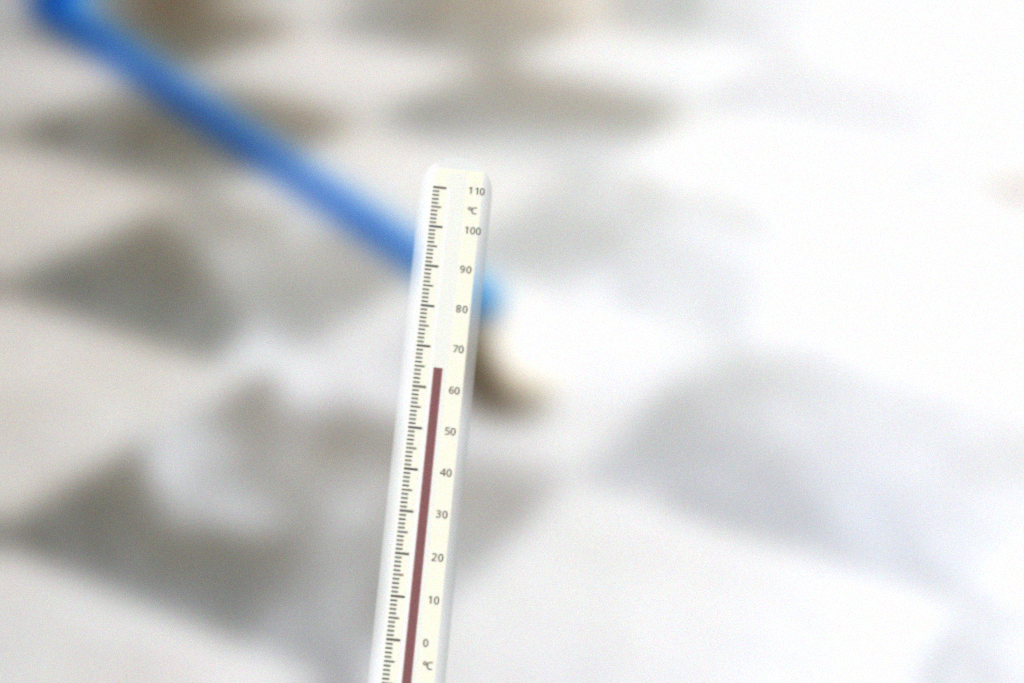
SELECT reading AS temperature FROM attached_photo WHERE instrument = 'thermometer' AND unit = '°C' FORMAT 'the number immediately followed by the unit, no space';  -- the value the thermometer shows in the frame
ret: 65°C
